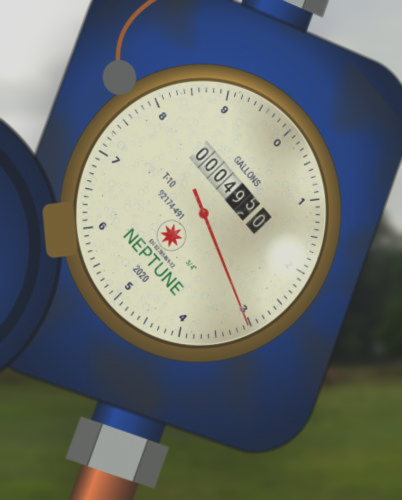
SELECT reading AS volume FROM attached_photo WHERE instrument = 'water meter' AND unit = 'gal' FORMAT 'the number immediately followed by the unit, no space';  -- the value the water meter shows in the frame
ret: 4953.0gal
